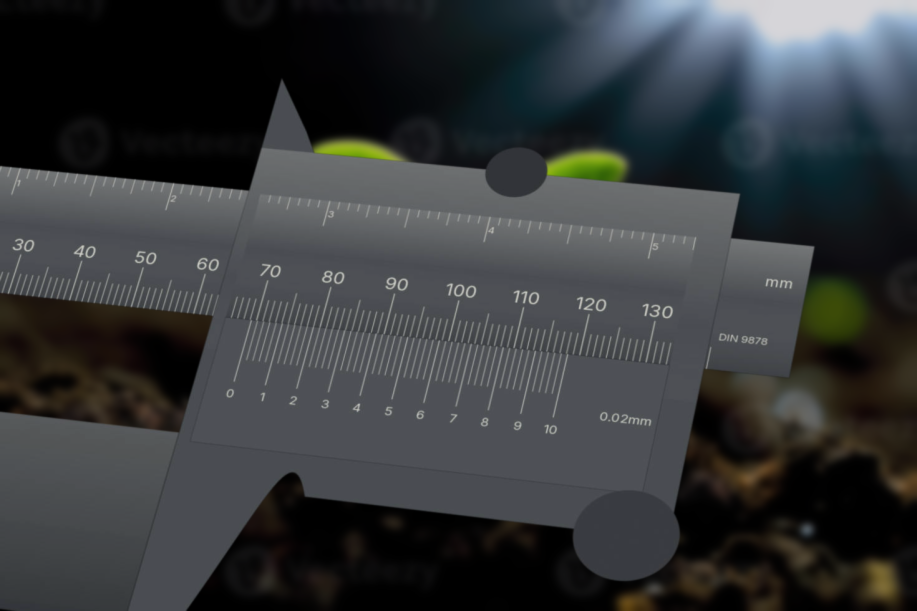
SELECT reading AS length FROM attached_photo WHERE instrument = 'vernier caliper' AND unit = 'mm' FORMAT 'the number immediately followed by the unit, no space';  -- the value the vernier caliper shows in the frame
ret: 69.2mm
